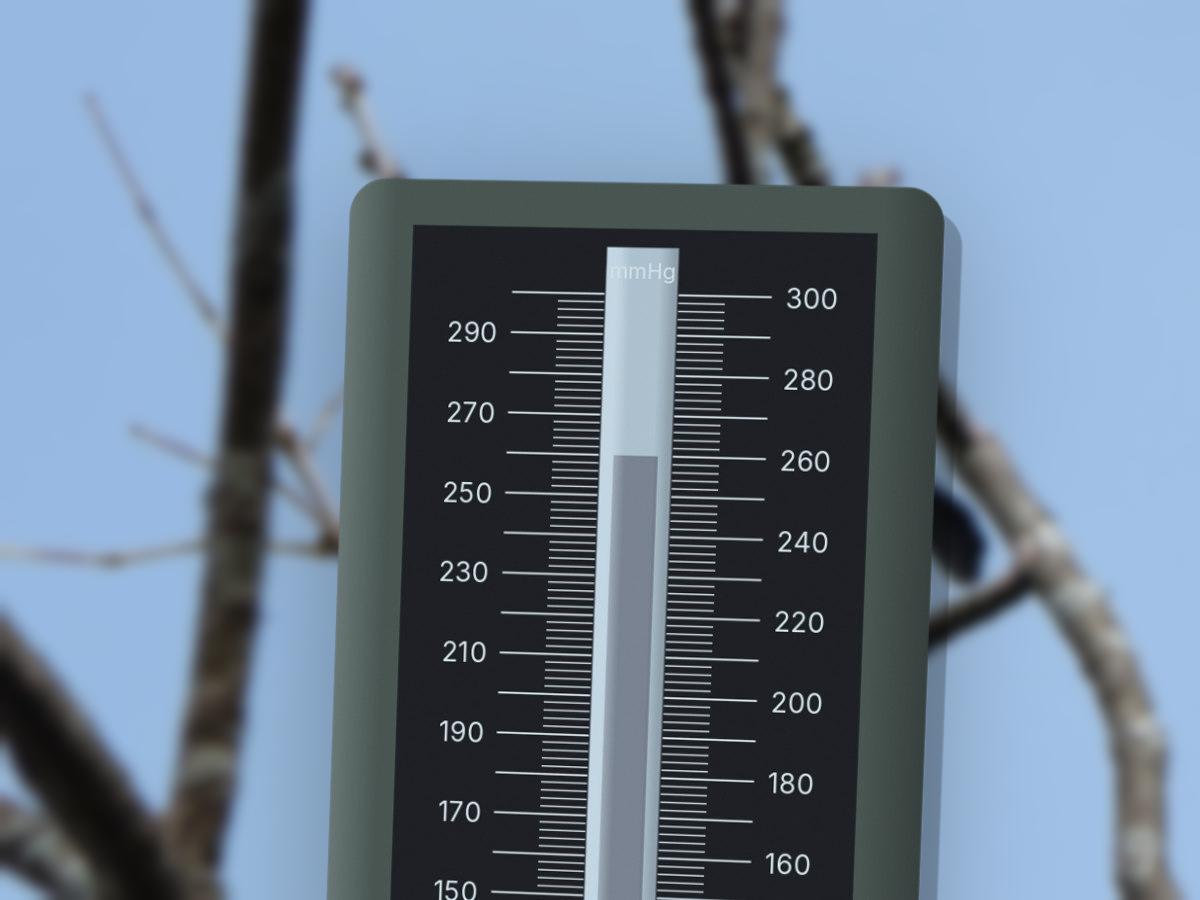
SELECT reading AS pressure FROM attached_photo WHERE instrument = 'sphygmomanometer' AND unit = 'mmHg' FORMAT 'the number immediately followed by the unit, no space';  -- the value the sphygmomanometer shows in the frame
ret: 260mmHg
